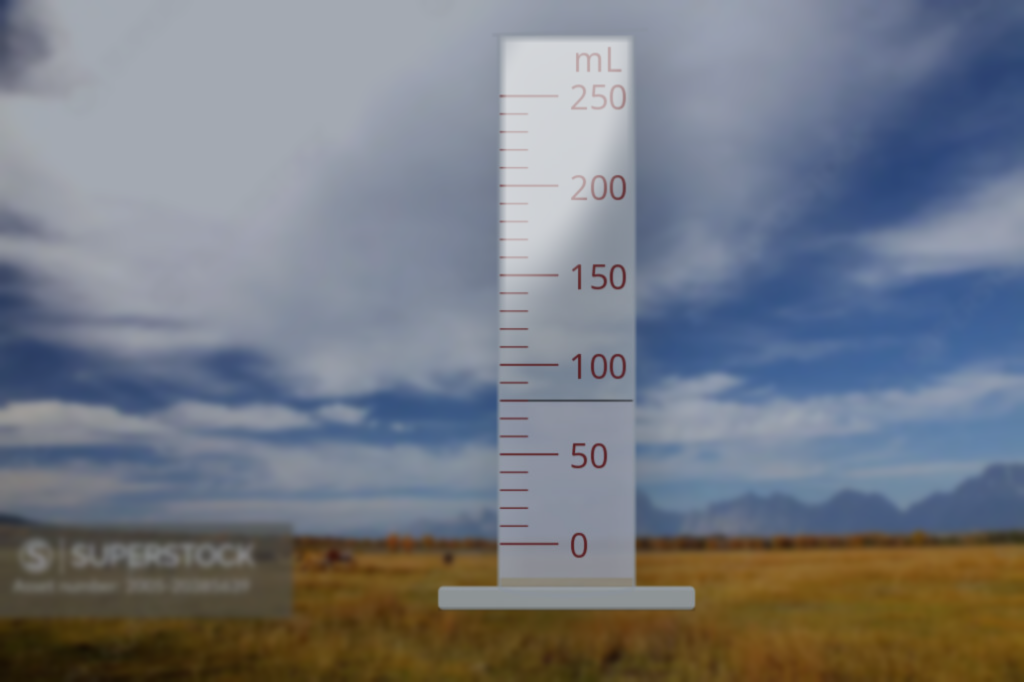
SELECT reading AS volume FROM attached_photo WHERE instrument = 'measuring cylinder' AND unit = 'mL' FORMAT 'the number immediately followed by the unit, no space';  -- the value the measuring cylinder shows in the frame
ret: 80mL
